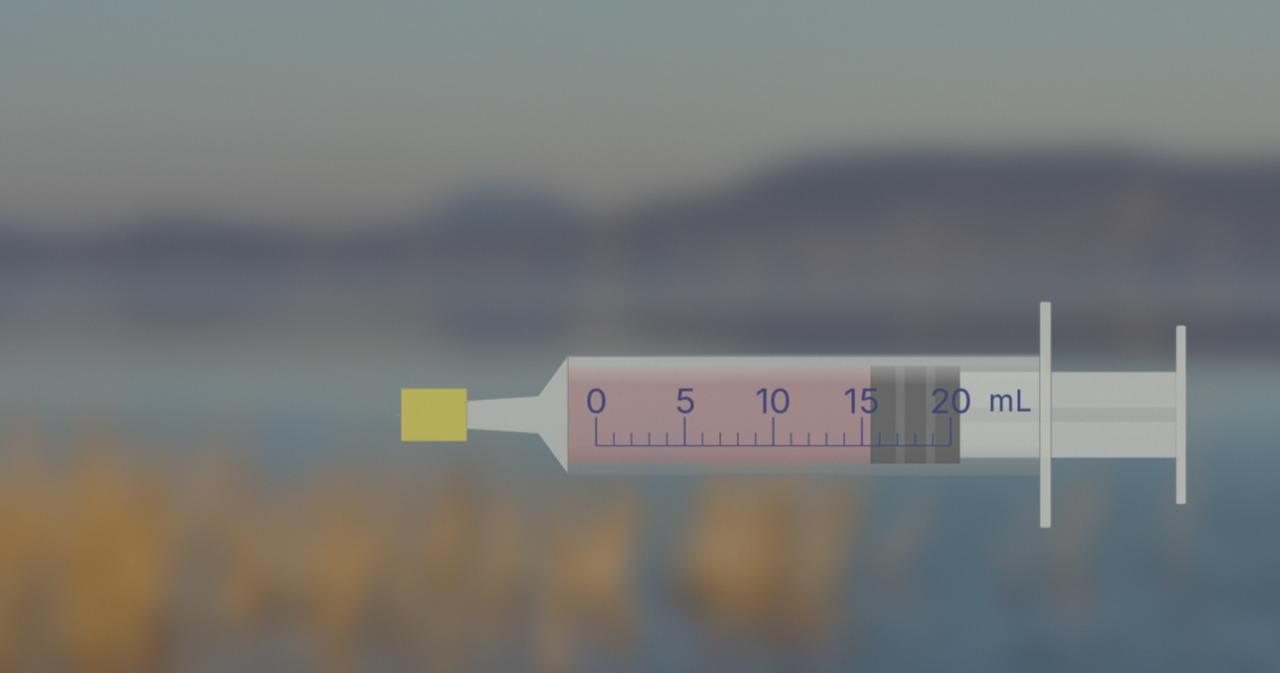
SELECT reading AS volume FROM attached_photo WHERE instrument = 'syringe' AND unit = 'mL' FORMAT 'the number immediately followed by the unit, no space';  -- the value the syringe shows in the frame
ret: 15.5mL
